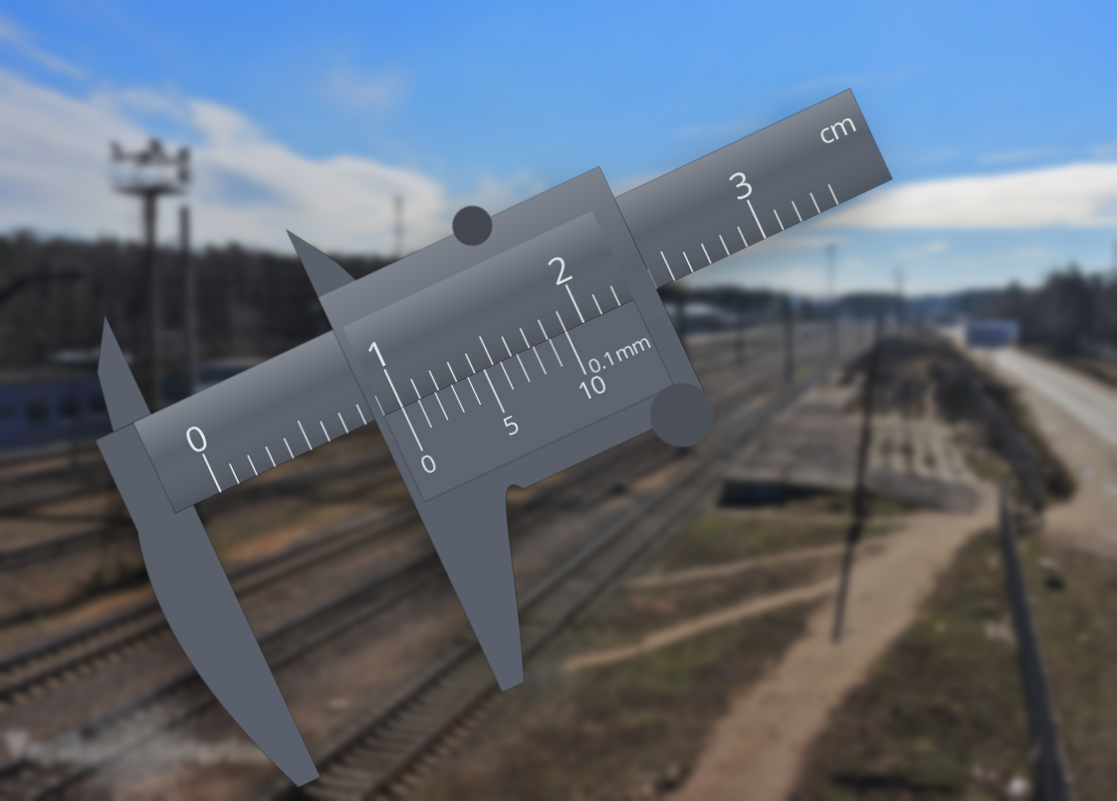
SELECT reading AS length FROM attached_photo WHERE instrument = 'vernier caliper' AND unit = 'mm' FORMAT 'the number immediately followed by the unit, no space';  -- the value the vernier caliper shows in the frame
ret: 10.0mm
